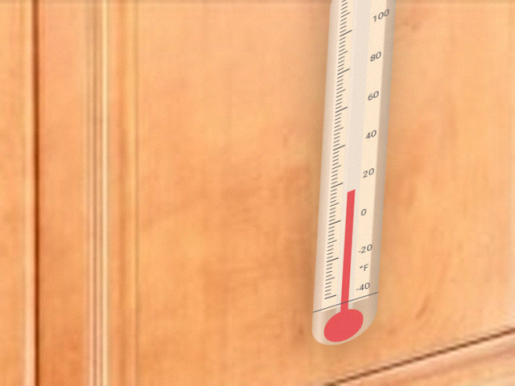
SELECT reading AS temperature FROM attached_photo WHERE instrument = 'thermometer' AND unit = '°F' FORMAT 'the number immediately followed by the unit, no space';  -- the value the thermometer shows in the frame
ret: 14°F
